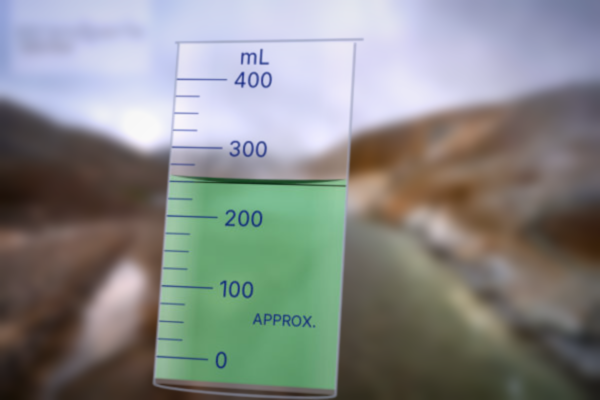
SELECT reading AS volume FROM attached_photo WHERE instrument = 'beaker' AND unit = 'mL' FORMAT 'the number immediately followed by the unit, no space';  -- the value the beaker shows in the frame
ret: 250mL
